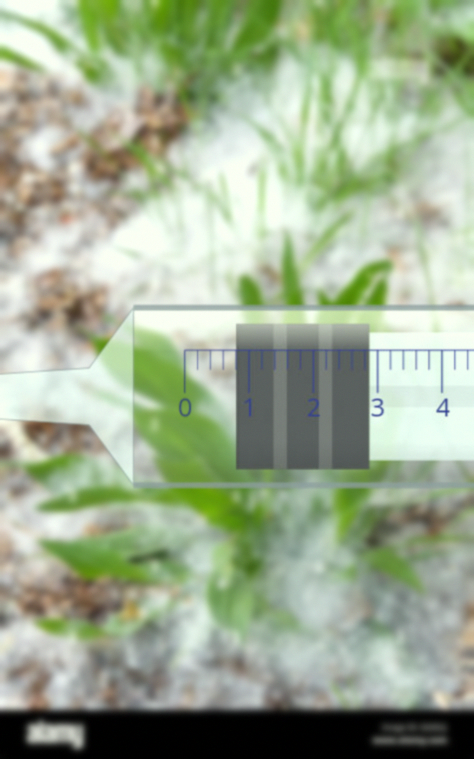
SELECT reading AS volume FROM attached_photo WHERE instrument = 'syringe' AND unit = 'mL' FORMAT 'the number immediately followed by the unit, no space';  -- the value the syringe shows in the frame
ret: 0.8mL
